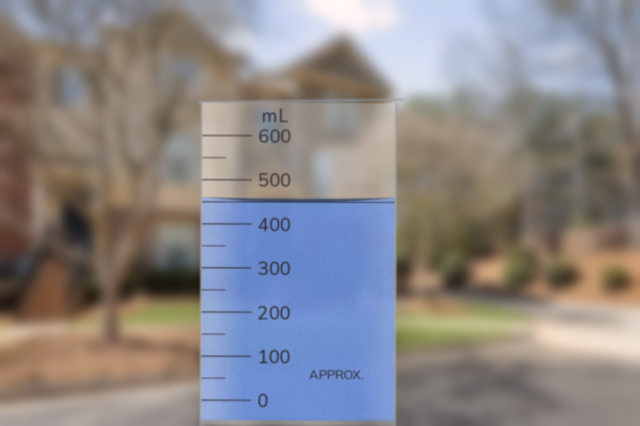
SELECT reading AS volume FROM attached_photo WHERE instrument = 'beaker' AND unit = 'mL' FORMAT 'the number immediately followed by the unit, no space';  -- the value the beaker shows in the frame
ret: 450mL
